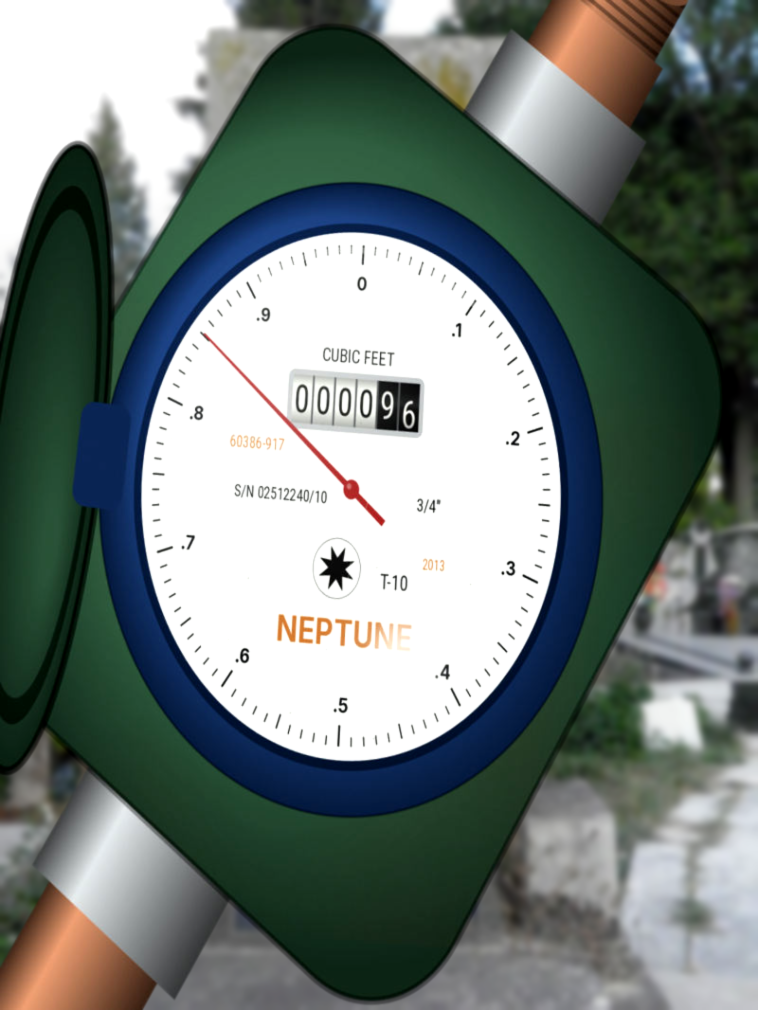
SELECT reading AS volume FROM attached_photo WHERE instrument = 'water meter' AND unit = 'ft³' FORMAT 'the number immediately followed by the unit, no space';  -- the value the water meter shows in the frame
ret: 95.85ft³
